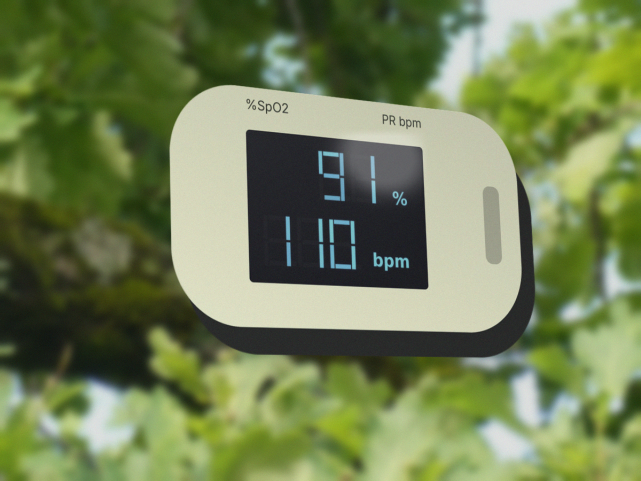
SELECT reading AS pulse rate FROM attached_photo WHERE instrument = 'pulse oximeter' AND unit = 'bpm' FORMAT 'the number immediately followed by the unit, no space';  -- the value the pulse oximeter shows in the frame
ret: 110bpm
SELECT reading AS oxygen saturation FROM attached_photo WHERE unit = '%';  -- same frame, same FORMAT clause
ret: 91%
